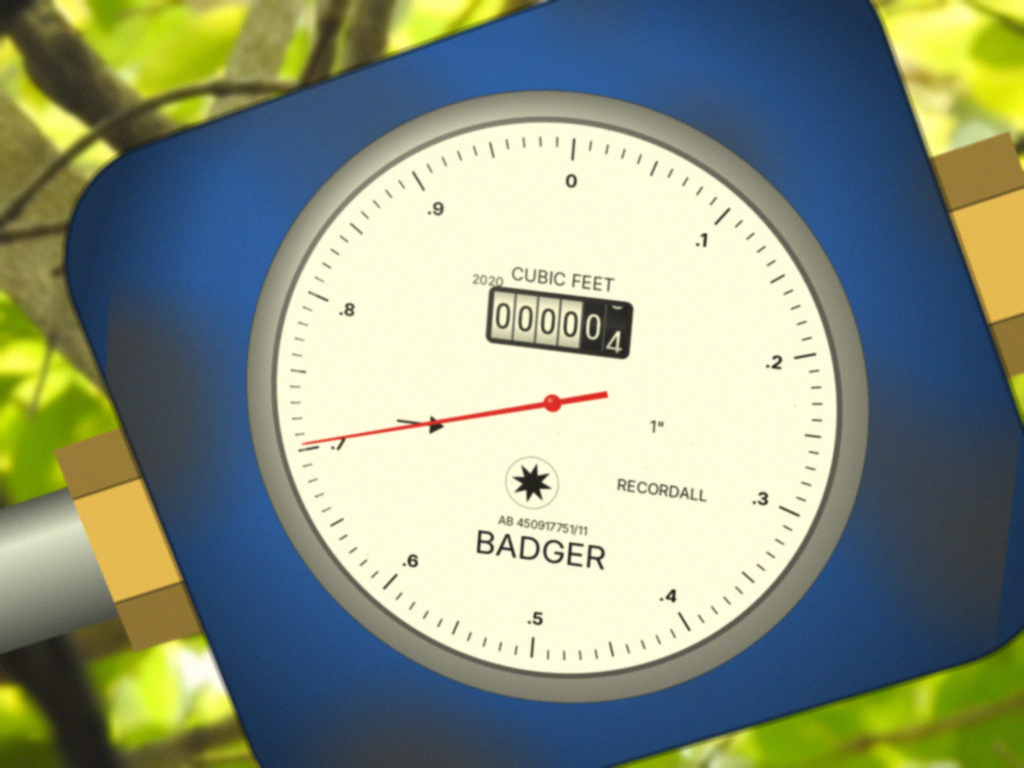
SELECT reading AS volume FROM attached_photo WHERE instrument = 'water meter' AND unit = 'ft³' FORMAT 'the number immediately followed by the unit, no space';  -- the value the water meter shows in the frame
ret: 3.70ft³
